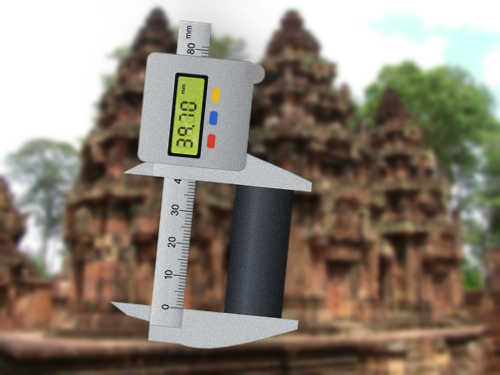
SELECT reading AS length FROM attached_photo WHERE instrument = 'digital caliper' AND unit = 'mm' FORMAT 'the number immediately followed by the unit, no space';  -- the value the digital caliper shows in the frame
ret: 39.70mm
